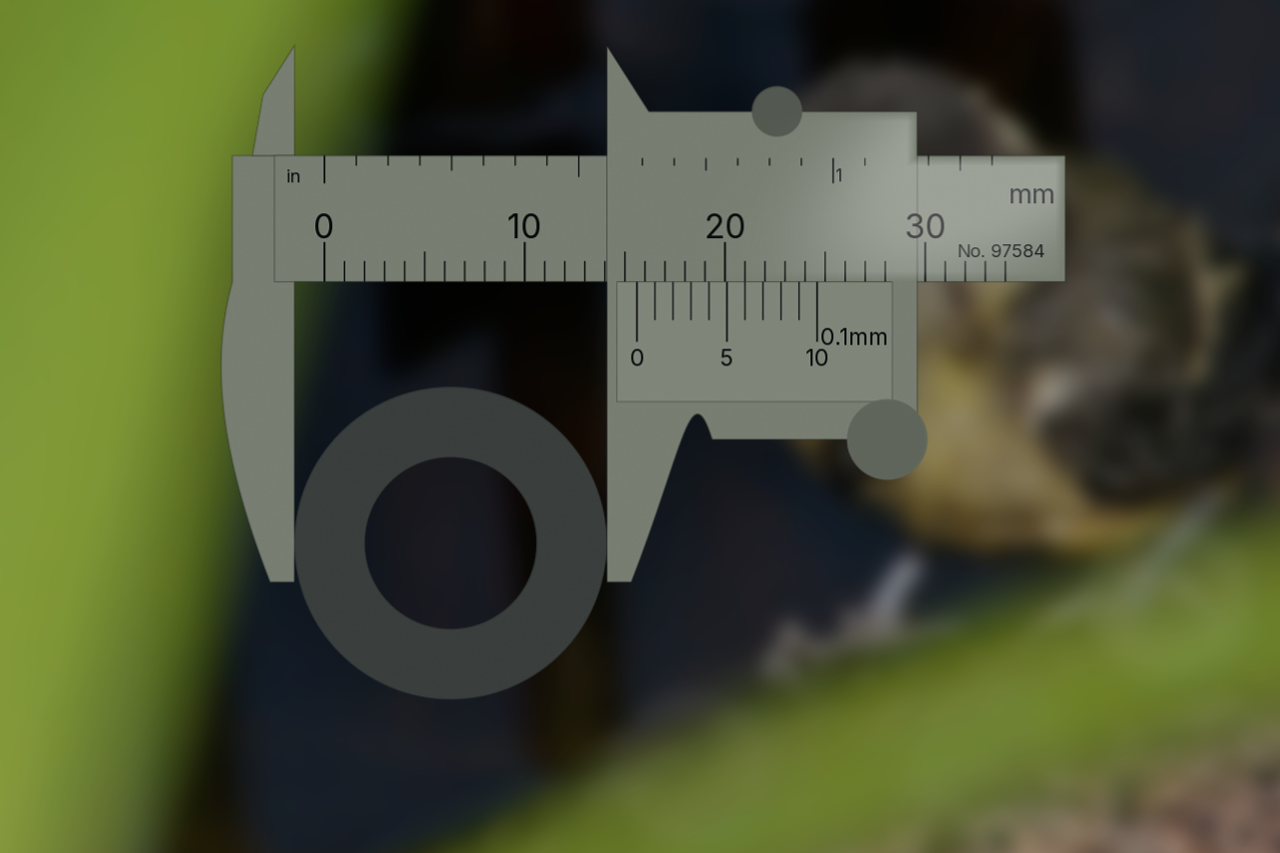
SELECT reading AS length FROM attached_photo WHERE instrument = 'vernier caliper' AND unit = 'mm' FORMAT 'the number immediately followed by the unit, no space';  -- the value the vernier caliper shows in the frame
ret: 15.6mm
